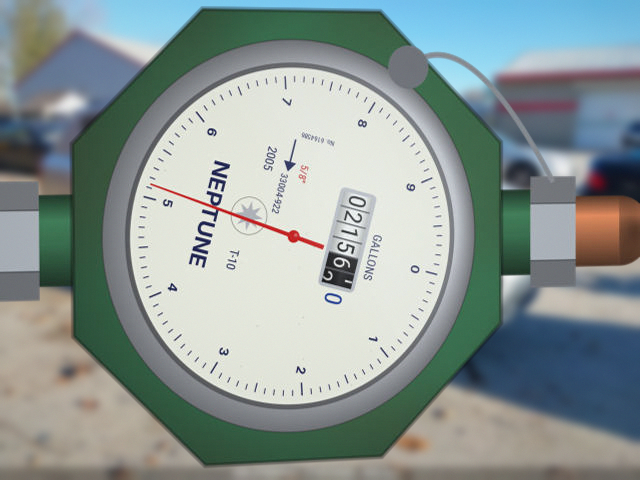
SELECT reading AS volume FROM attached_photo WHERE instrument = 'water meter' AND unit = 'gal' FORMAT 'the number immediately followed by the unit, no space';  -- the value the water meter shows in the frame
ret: 215615.1gal
